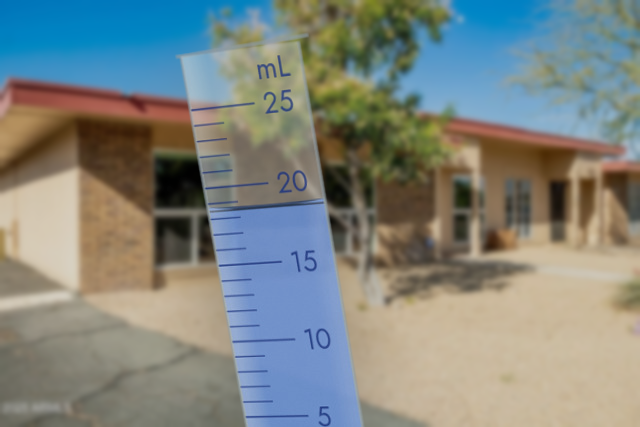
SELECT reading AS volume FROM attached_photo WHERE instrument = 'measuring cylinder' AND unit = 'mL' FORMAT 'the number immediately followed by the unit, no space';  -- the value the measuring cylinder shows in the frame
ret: 18.5mL
